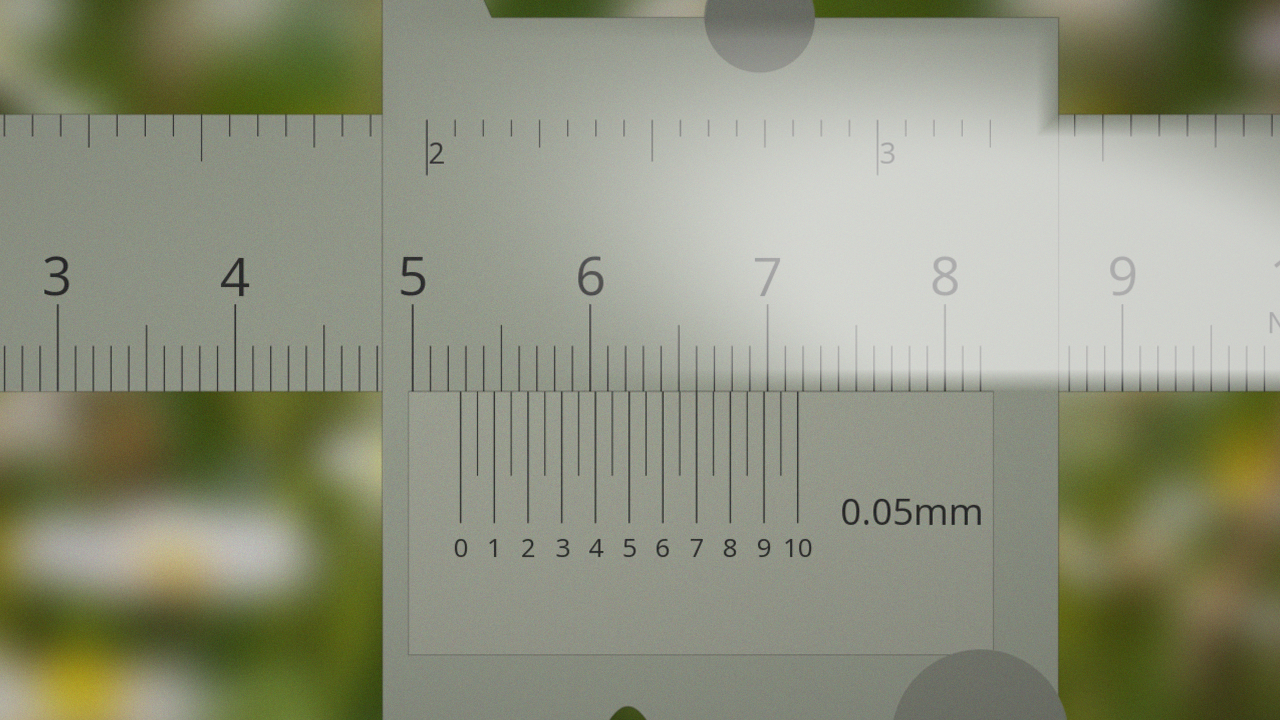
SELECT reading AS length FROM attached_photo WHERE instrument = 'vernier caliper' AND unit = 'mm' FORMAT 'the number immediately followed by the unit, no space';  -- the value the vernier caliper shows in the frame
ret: 52.7mm
